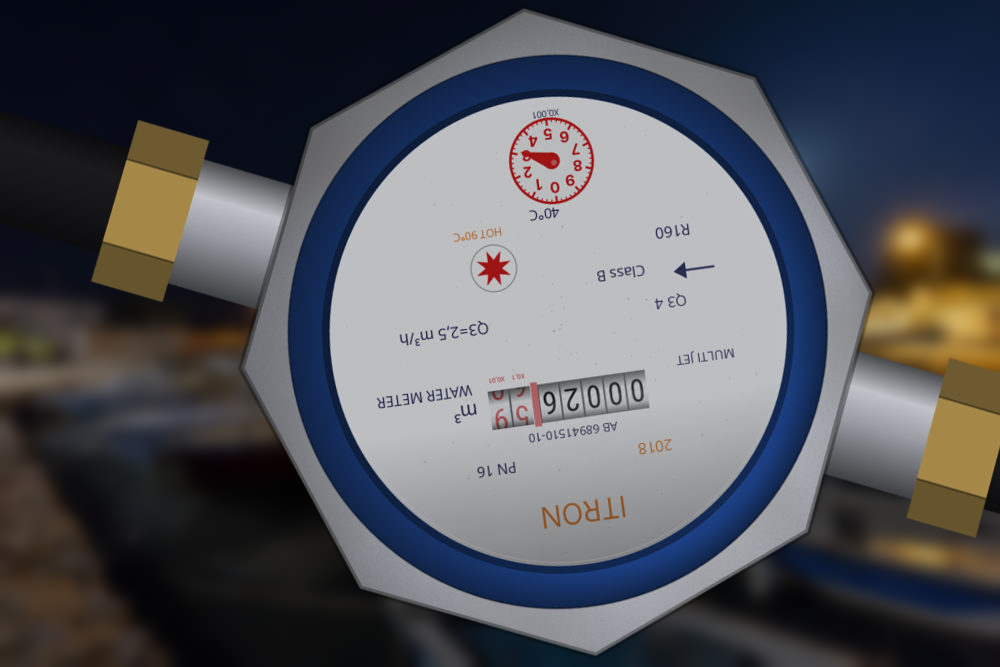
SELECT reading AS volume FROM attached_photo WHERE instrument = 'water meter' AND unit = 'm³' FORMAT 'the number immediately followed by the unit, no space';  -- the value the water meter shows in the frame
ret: 26.593m³
